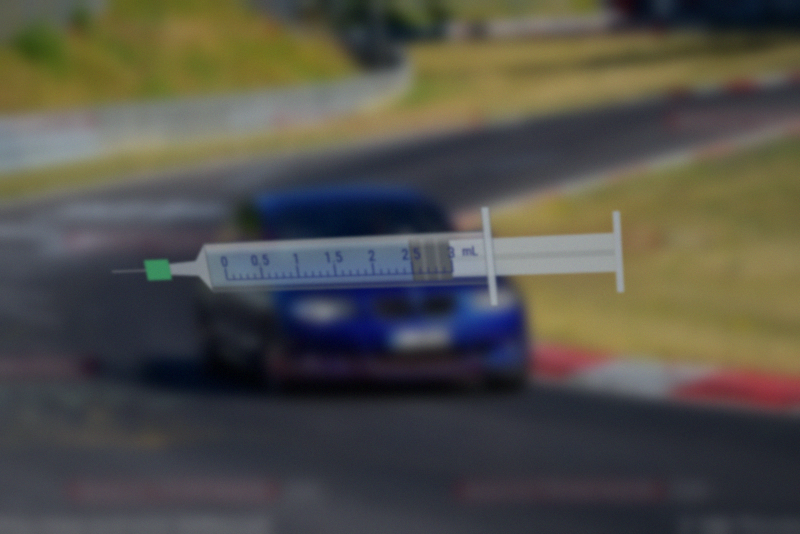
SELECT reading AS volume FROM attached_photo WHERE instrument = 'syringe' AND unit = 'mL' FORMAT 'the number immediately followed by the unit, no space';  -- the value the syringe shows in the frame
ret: 2.5mL
